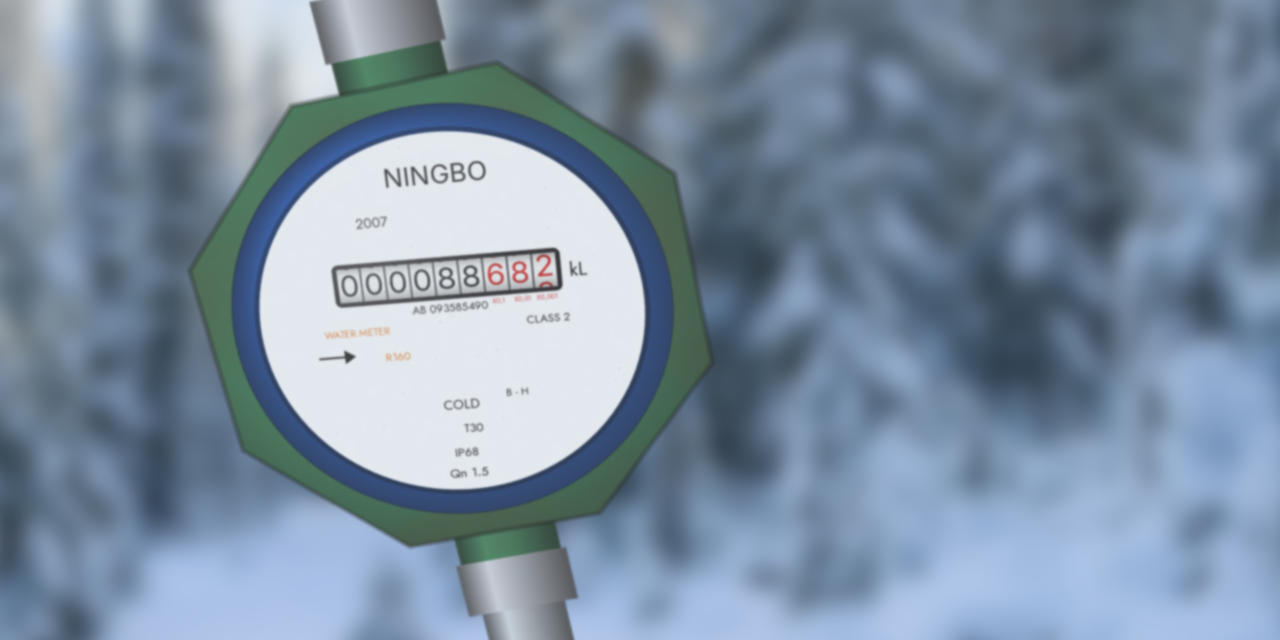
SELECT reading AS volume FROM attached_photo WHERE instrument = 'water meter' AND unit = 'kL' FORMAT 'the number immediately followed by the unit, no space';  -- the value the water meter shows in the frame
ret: 88.682kL
